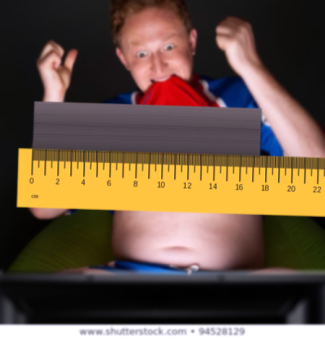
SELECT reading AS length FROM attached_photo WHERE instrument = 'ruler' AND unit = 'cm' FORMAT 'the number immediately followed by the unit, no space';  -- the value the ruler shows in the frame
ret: 17.5cm
